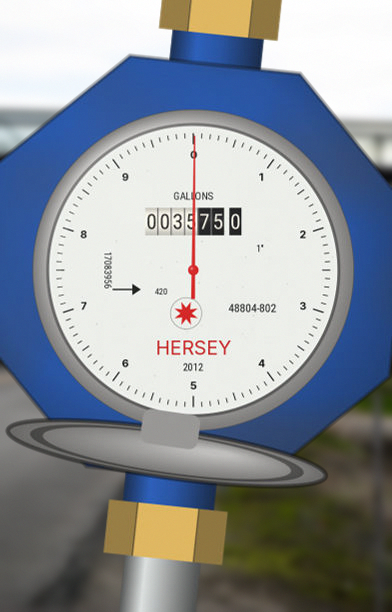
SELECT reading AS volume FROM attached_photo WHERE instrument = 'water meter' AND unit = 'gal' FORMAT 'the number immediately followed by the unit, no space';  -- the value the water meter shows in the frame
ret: 35750.0gal
